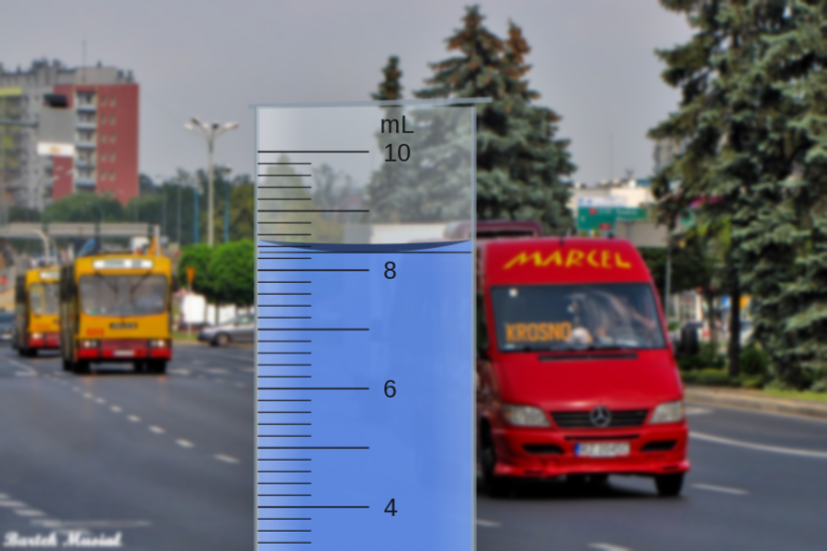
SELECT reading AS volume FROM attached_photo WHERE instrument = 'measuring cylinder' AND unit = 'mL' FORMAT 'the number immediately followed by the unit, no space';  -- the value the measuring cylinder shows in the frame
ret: 8.3mL
